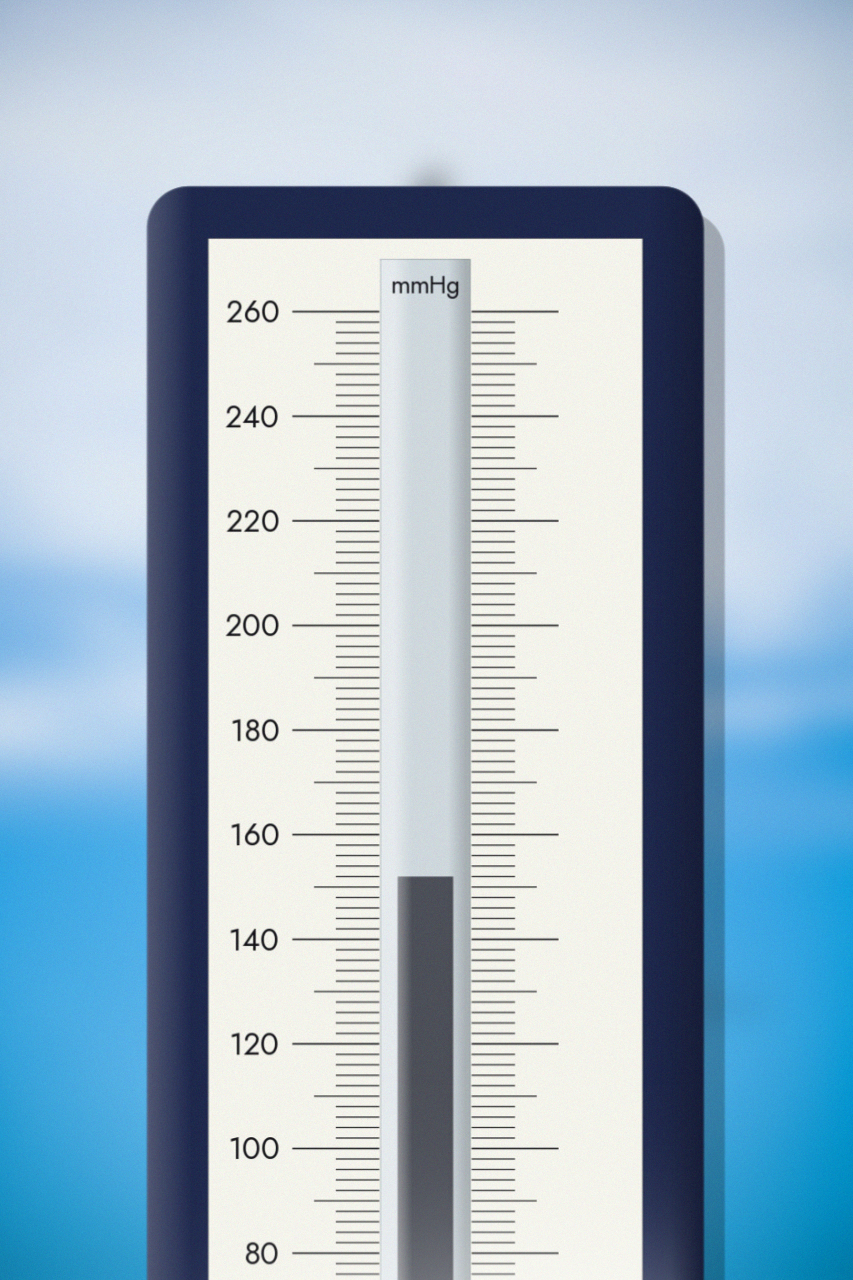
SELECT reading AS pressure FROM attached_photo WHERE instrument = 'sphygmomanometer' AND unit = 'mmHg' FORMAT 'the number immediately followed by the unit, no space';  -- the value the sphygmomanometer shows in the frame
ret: 152mmHg
